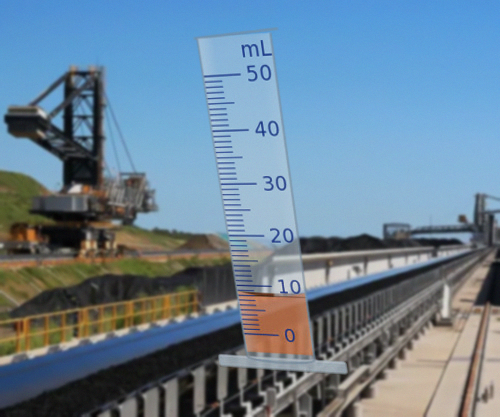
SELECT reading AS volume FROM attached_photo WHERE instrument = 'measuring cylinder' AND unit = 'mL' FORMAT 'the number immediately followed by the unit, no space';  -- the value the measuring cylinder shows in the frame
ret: 8mL
